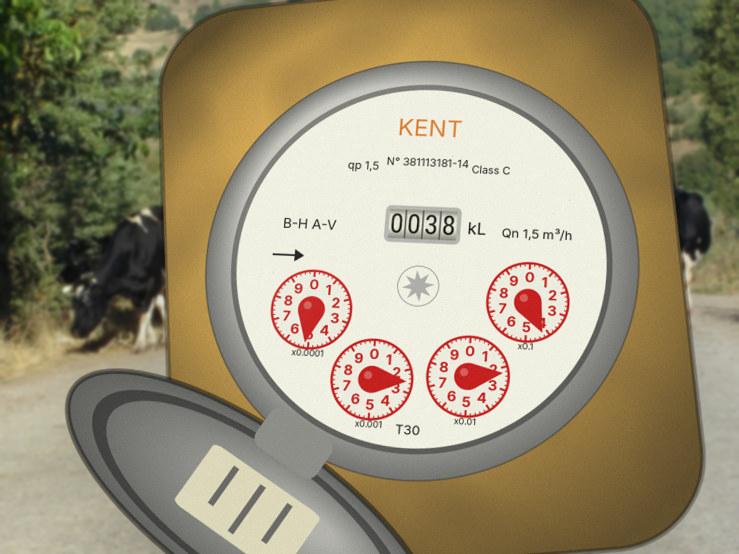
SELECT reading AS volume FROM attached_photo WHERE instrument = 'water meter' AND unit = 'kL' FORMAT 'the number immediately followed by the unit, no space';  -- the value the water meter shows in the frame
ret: 38.4225kL
